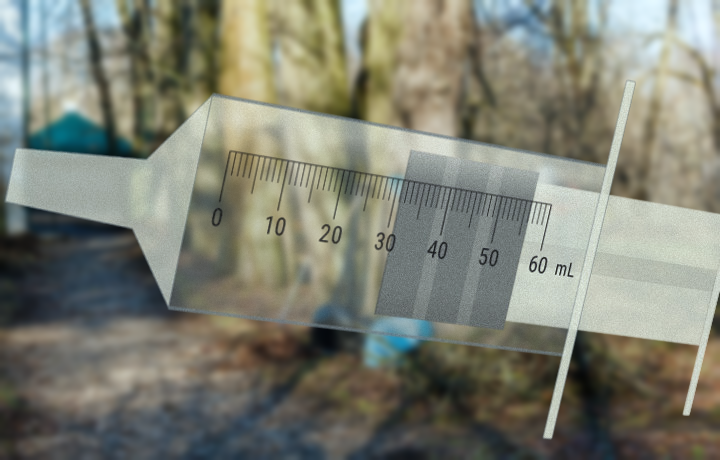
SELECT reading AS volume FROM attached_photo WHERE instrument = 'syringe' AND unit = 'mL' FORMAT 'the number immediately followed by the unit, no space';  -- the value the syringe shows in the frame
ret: 31mL
